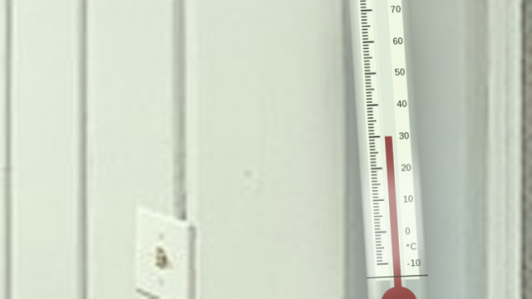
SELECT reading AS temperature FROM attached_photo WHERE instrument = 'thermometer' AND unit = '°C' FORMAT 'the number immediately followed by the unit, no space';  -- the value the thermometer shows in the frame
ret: 30°C
